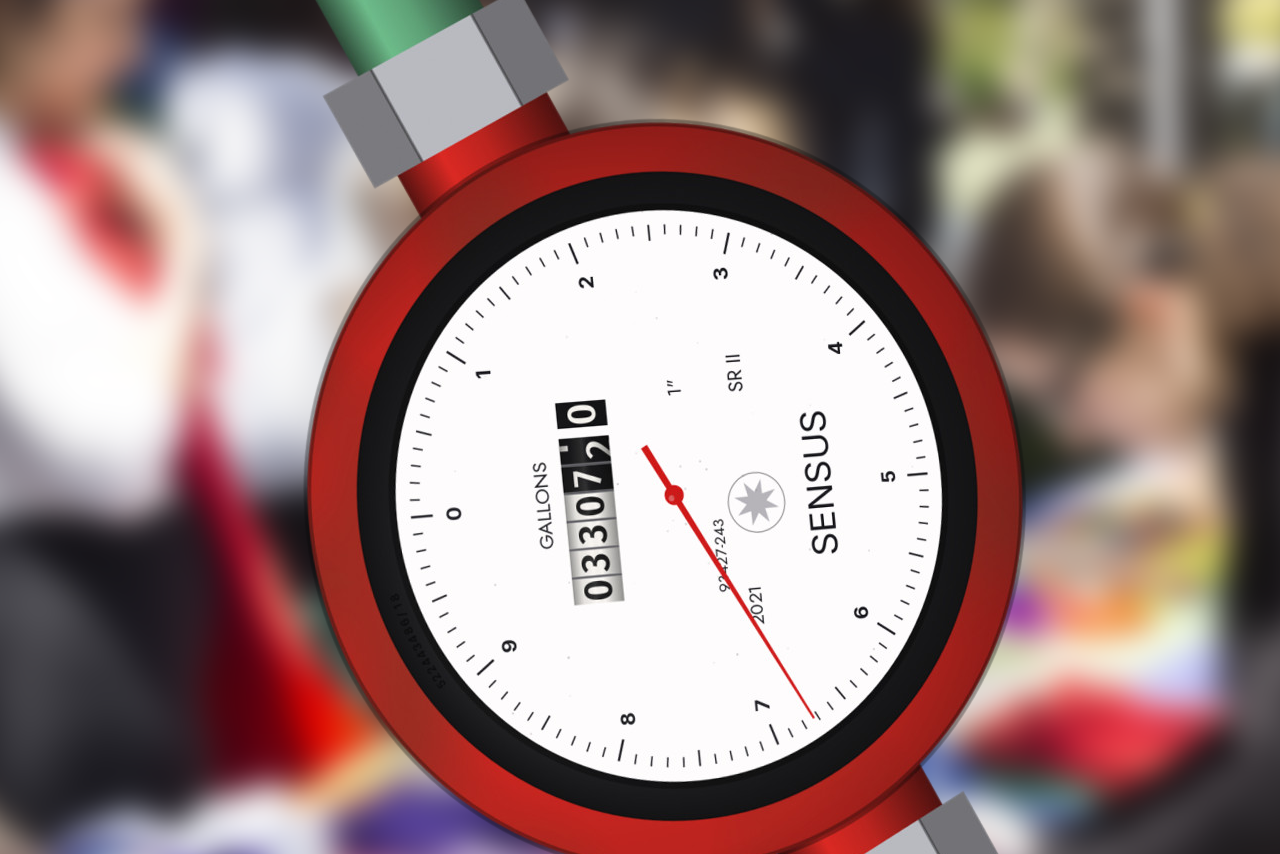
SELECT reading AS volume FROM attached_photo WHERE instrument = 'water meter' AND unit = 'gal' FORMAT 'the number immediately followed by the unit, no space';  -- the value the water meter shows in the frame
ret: 330716.7gal
